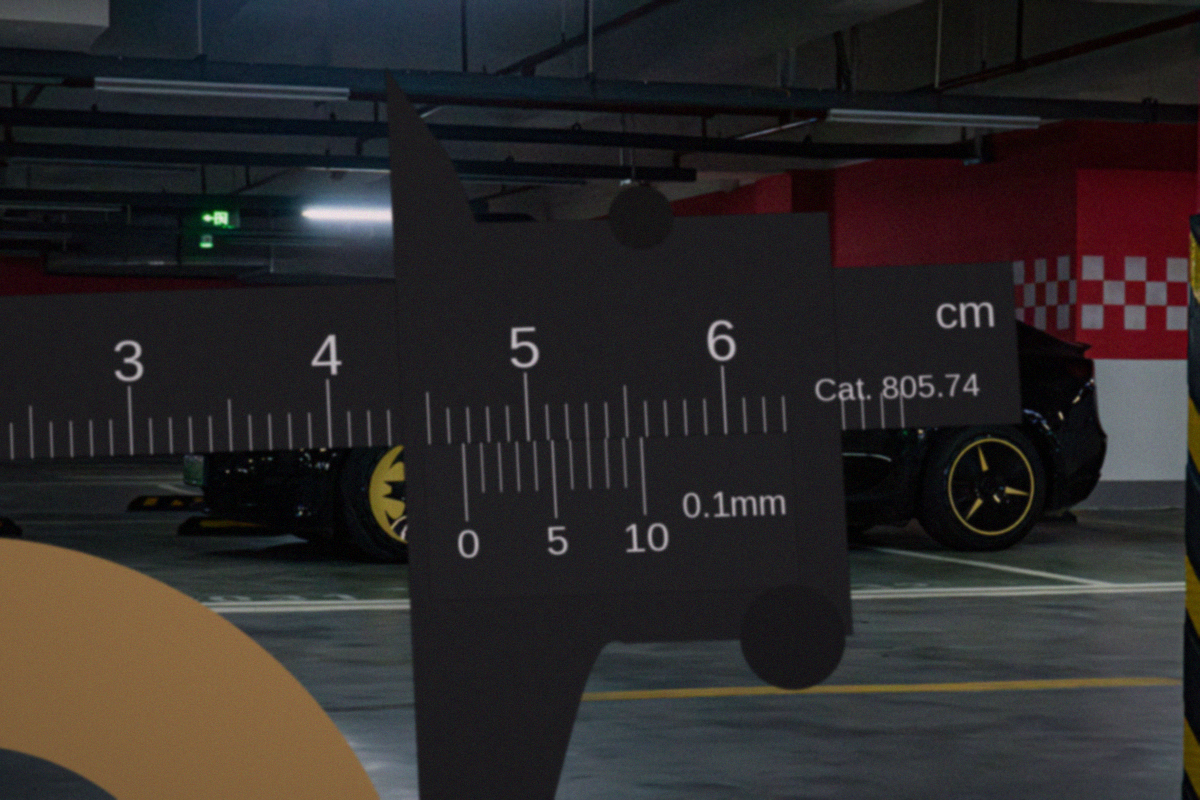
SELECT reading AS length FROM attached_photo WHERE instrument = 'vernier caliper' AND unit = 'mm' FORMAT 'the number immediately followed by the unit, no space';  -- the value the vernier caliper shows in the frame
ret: 46.7mm
